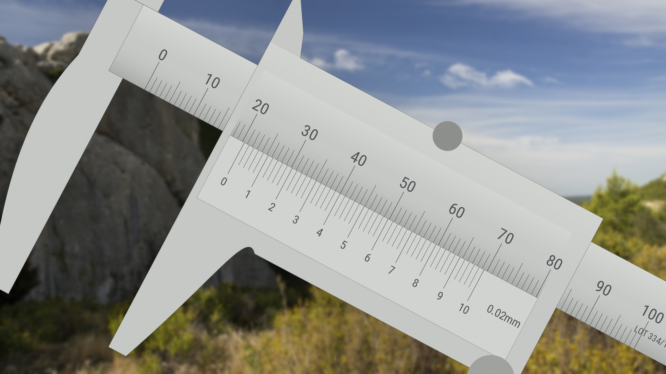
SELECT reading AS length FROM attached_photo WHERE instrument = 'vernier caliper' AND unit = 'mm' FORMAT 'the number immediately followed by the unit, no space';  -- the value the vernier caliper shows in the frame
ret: 20.4mm
